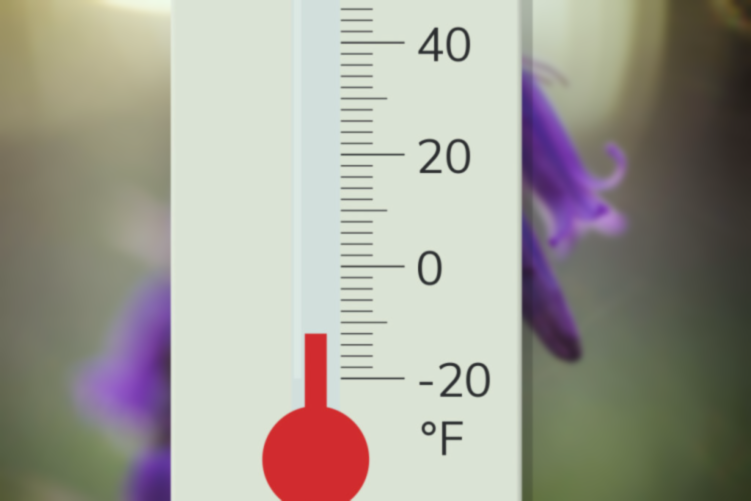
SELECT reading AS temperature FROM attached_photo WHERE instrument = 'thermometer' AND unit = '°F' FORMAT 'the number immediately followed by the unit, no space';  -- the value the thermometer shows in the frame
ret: -12°F
